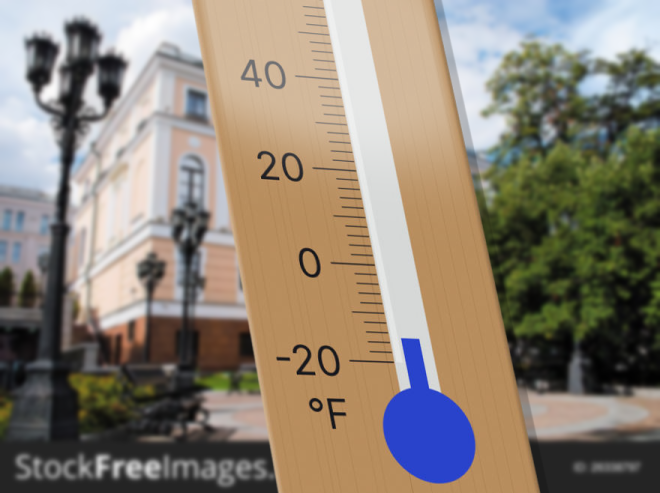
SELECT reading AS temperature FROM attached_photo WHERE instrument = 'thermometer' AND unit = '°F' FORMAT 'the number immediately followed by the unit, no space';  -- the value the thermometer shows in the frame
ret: -15°F
